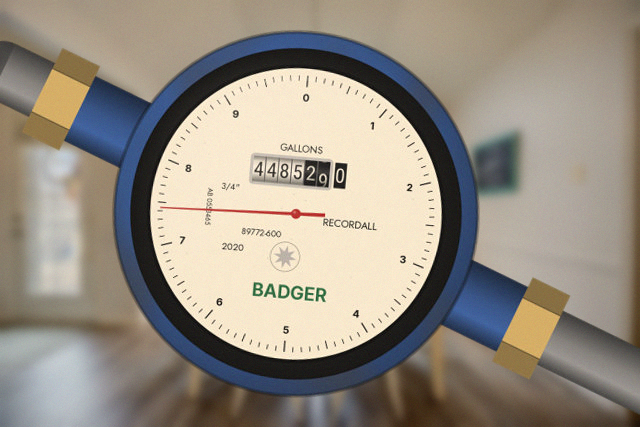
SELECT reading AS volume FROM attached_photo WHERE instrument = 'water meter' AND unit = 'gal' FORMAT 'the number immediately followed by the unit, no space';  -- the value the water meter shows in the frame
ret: 4485287.4gal
